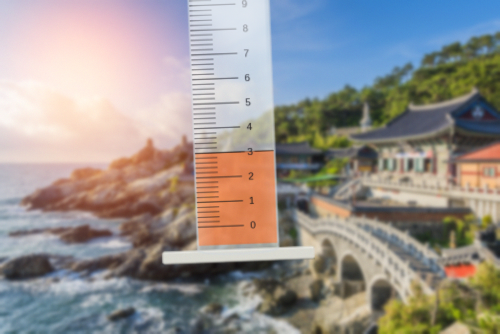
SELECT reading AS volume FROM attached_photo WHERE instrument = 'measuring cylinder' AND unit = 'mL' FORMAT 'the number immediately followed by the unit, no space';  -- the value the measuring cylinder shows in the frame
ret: 3mL
